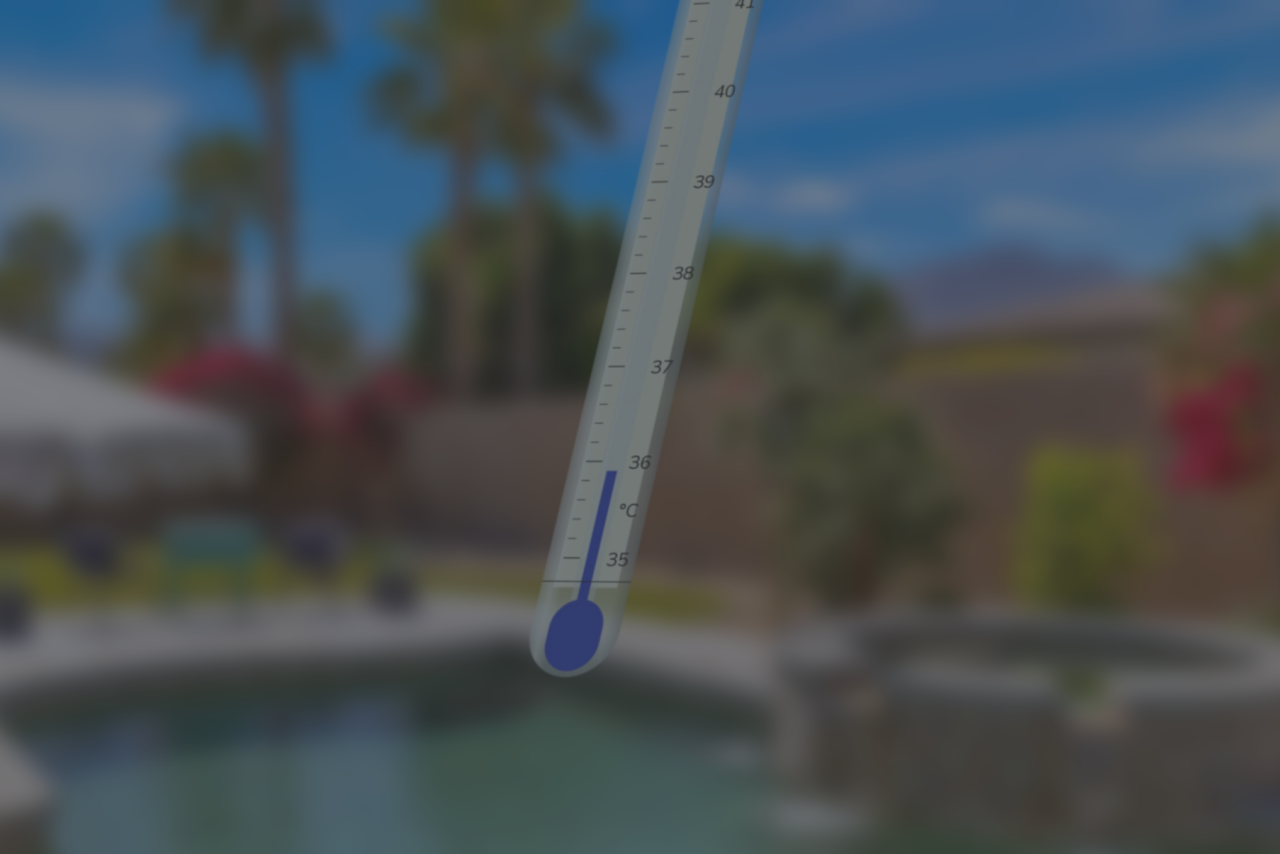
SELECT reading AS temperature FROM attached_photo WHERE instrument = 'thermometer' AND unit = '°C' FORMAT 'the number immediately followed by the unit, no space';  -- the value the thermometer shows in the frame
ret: 35.9°C
